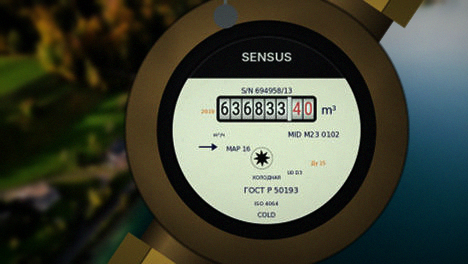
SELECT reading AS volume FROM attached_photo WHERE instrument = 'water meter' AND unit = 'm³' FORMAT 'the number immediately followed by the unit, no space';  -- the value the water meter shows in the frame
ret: 636833.40m³
